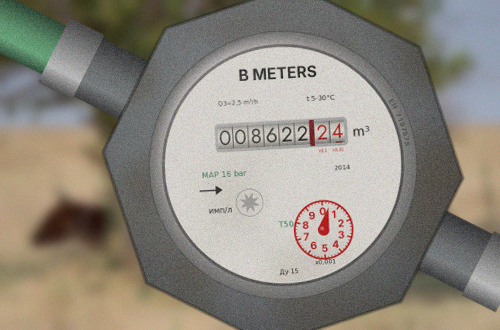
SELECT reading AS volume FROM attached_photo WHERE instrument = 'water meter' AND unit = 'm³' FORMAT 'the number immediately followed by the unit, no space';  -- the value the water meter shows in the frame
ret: 8622.240m³
